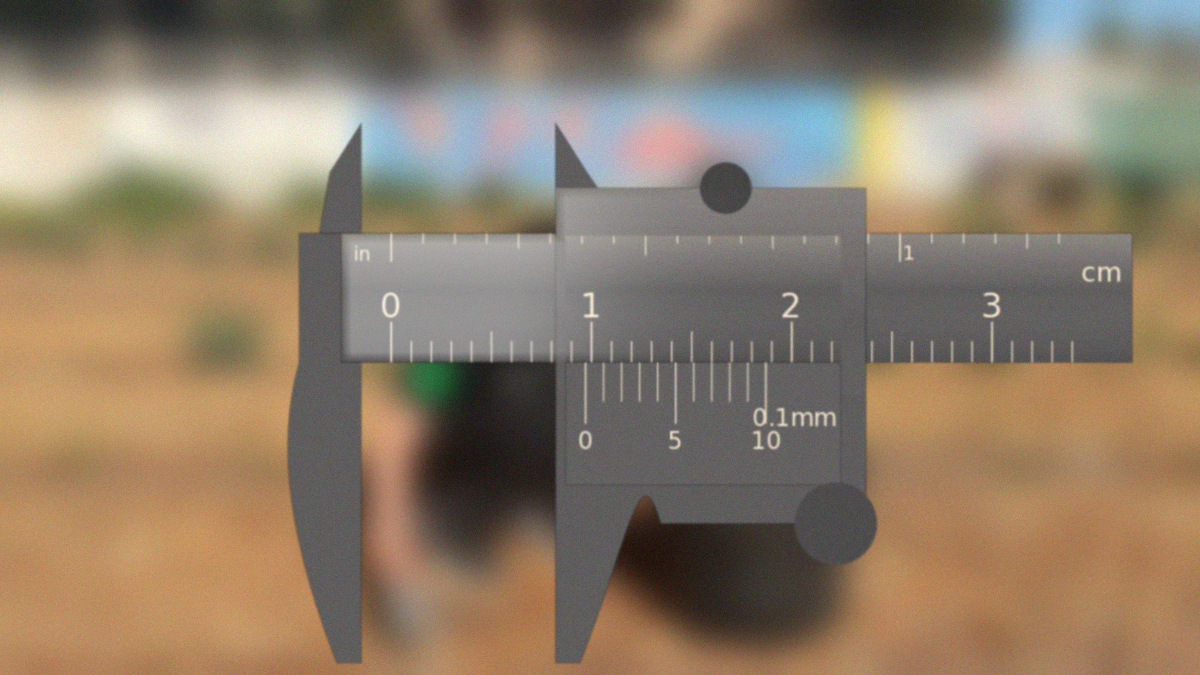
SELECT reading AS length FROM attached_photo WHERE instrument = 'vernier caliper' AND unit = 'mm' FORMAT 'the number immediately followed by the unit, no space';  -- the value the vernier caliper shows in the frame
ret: 9.7mm
